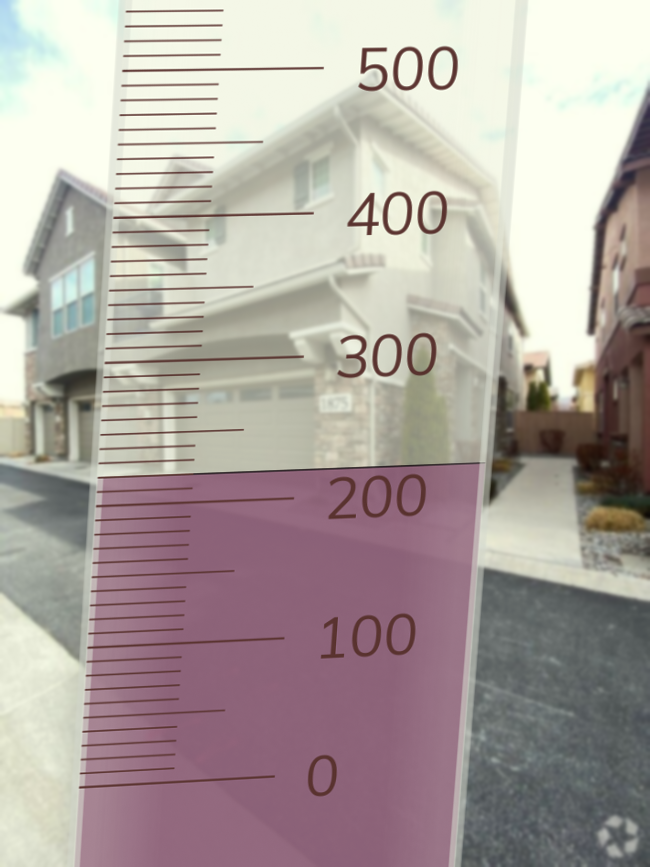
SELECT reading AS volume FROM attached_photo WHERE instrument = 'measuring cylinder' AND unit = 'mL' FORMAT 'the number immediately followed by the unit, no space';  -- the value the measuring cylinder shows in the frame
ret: 220mL
